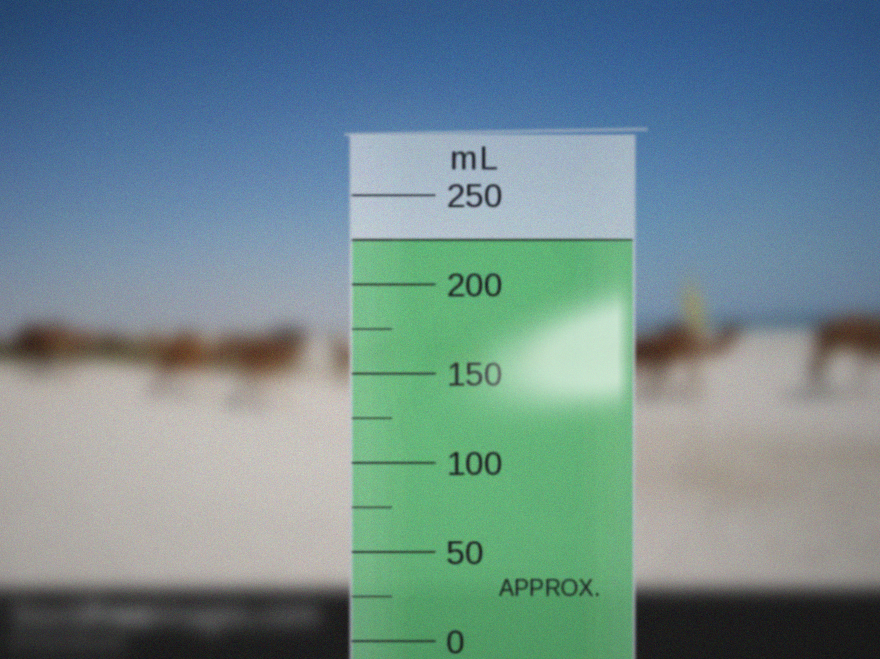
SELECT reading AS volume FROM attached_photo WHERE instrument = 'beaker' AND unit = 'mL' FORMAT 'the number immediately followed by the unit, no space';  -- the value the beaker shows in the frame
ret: 225mL
